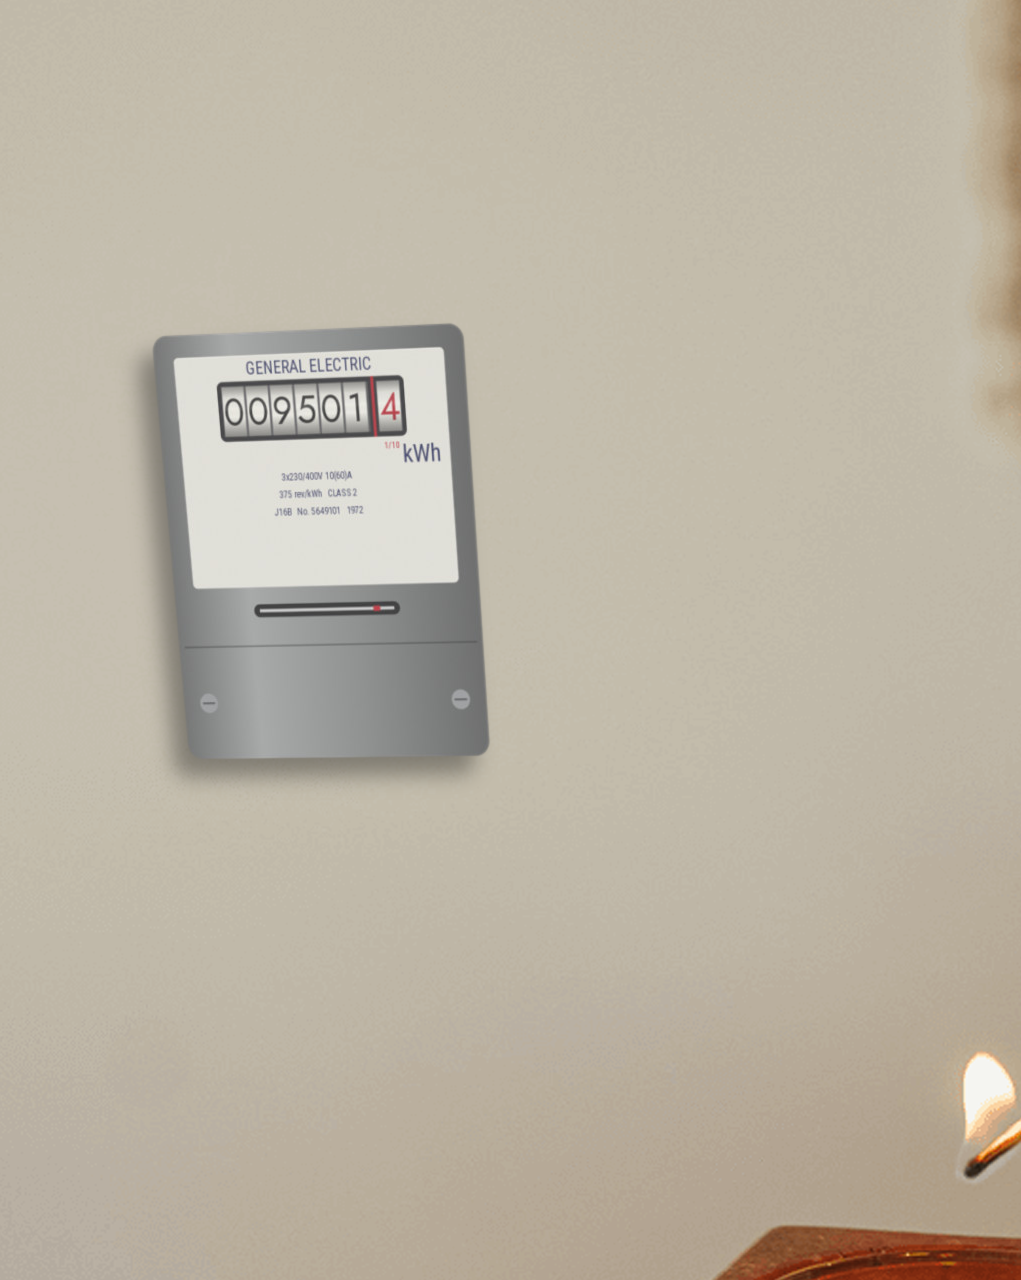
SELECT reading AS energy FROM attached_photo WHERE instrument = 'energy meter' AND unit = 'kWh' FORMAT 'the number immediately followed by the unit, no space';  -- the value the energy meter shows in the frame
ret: 9501.4kWh
